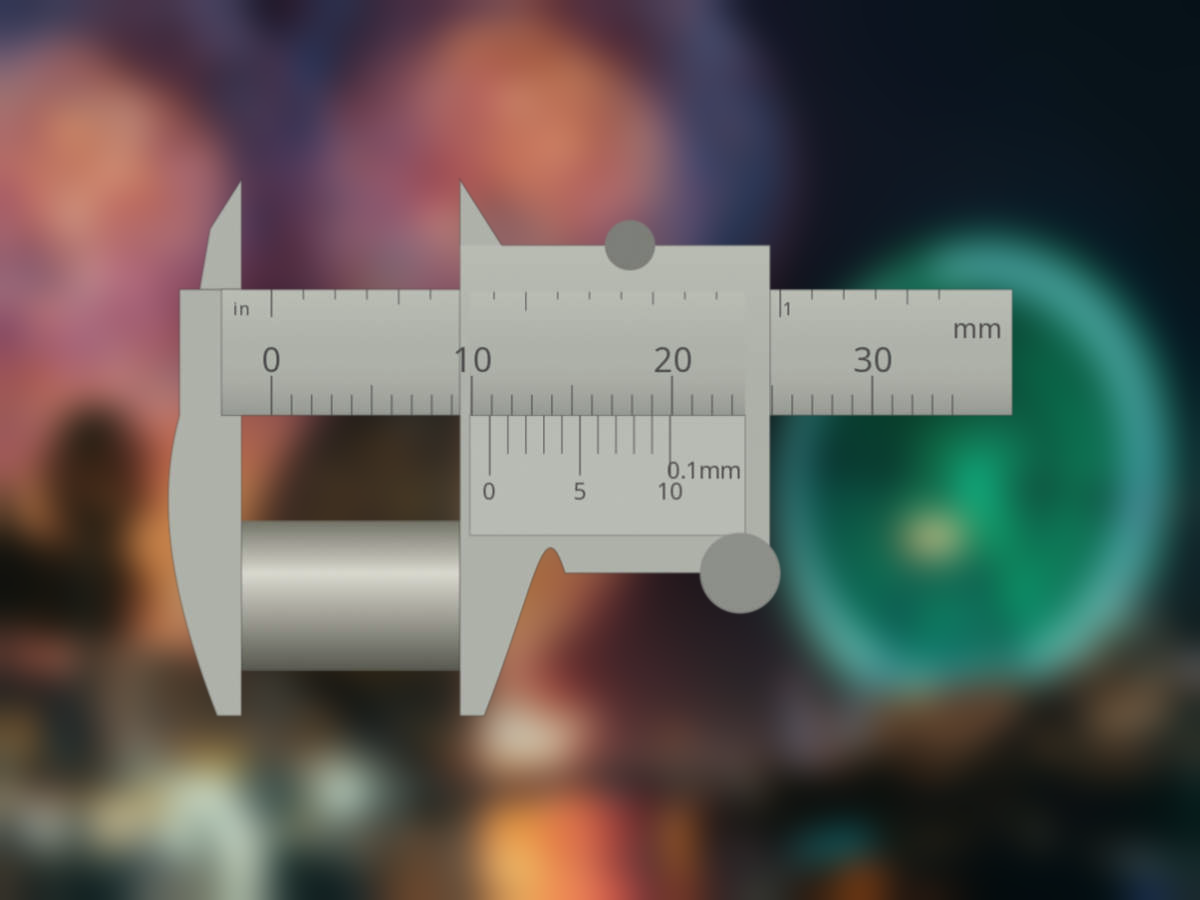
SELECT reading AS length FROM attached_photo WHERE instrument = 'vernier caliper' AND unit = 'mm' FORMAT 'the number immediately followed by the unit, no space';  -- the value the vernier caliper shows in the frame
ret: 10.9mm
